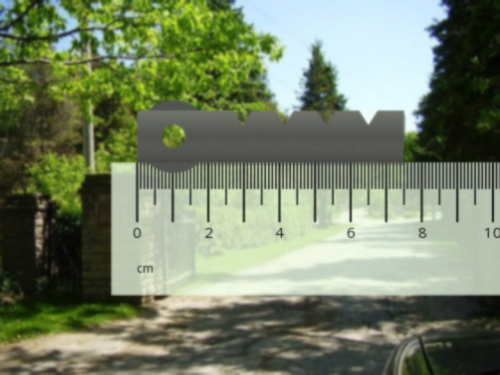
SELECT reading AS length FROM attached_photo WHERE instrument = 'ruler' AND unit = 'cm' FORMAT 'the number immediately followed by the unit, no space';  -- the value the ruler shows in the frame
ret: 7.5cm
